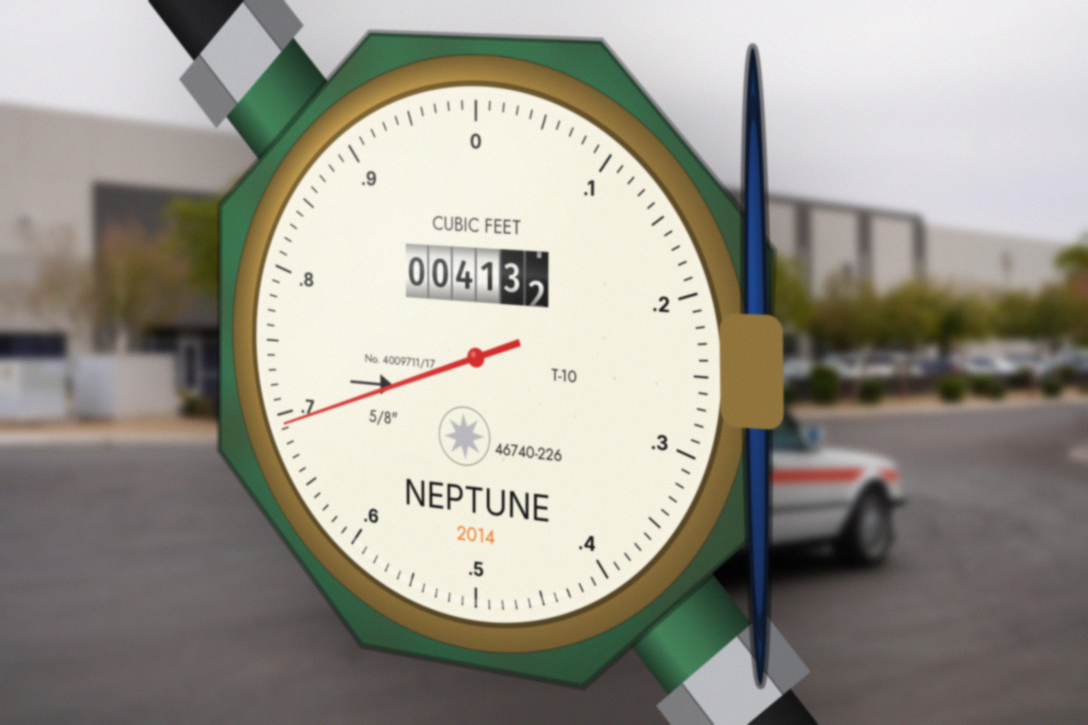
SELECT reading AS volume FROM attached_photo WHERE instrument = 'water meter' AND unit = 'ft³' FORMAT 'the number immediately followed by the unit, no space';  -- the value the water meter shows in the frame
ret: 4131.69ft³
